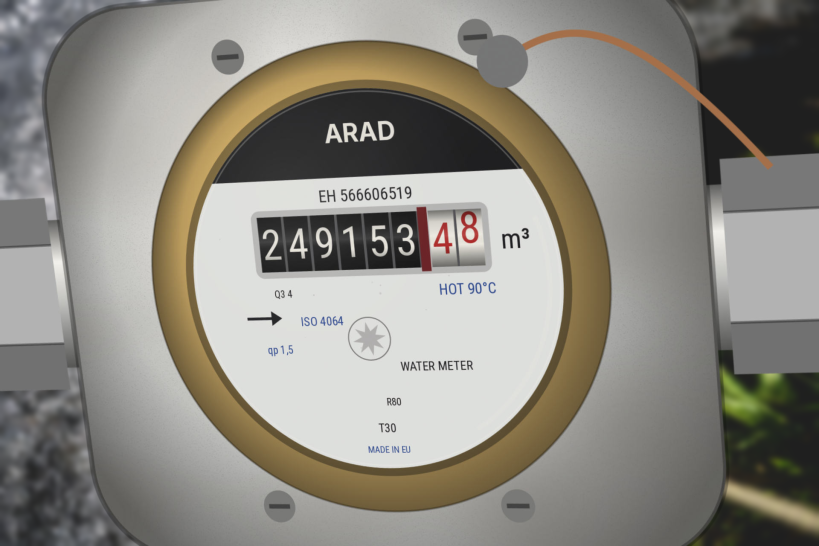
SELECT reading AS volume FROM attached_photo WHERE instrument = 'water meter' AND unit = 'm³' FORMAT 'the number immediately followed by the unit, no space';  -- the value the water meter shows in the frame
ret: 249153.48m³
